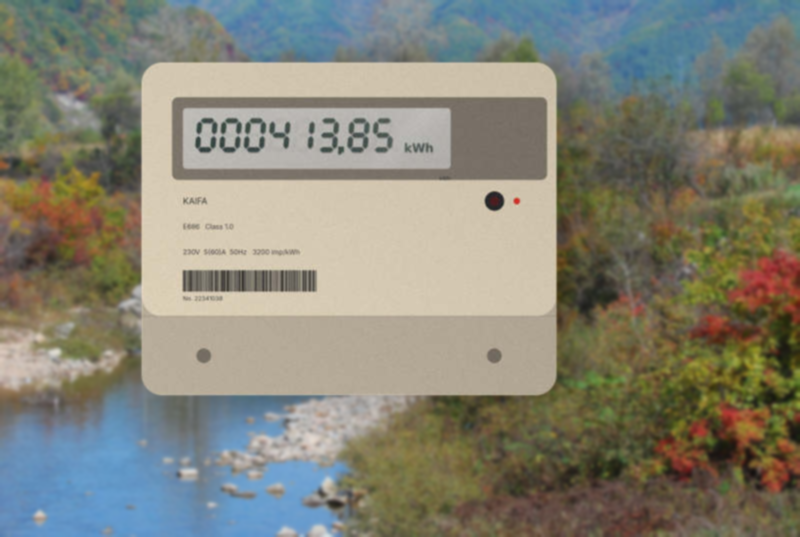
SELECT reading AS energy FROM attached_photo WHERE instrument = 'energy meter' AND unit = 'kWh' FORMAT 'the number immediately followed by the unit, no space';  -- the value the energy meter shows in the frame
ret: 413.85kWh
